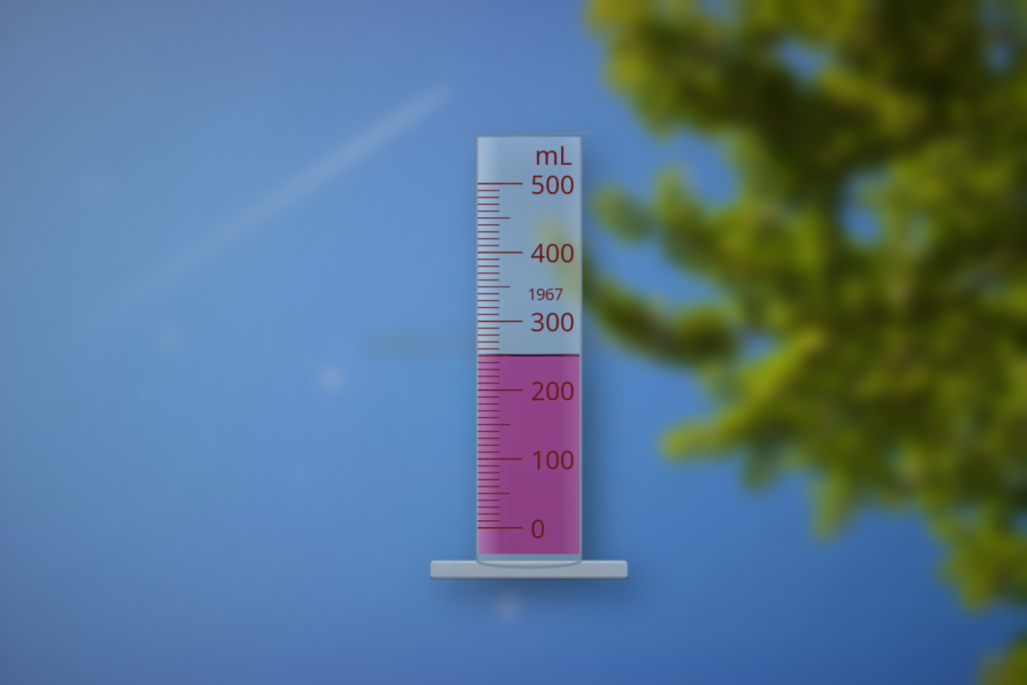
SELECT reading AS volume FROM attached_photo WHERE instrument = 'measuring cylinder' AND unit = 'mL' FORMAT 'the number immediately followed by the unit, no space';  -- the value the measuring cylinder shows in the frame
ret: 250mL
